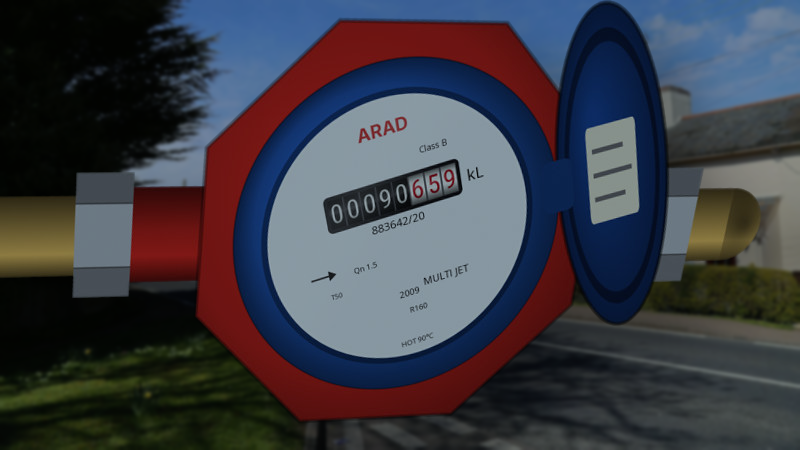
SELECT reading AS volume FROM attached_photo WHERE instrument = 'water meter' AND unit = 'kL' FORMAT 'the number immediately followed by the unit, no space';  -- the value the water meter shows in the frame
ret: 90.659kL
